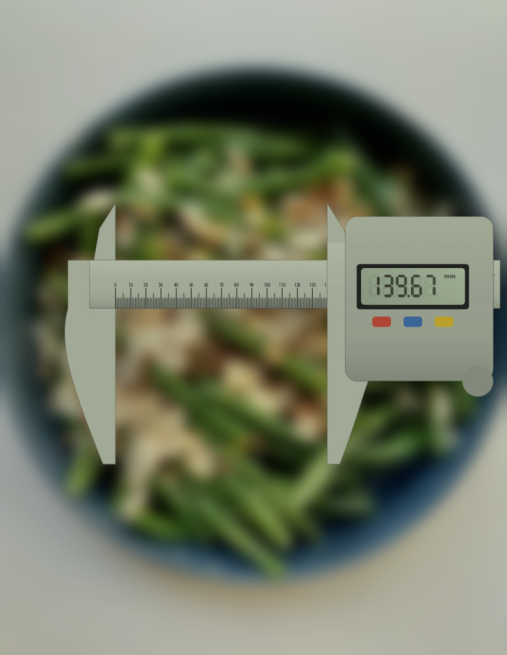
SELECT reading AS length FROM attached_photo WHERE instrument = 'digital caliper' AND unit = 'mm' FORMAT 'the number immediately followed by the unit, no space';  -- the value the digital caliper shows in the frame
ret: 139.67mm
